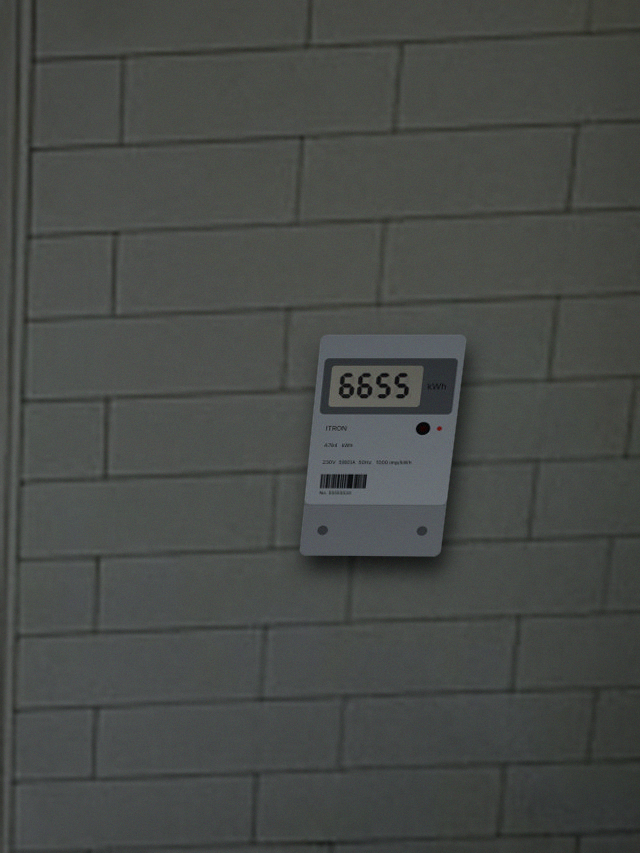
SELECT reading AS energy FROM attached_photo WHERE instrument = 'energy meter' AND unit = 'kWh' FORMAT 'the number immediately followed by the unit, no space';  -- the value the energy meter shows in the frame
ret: 6655kWh
